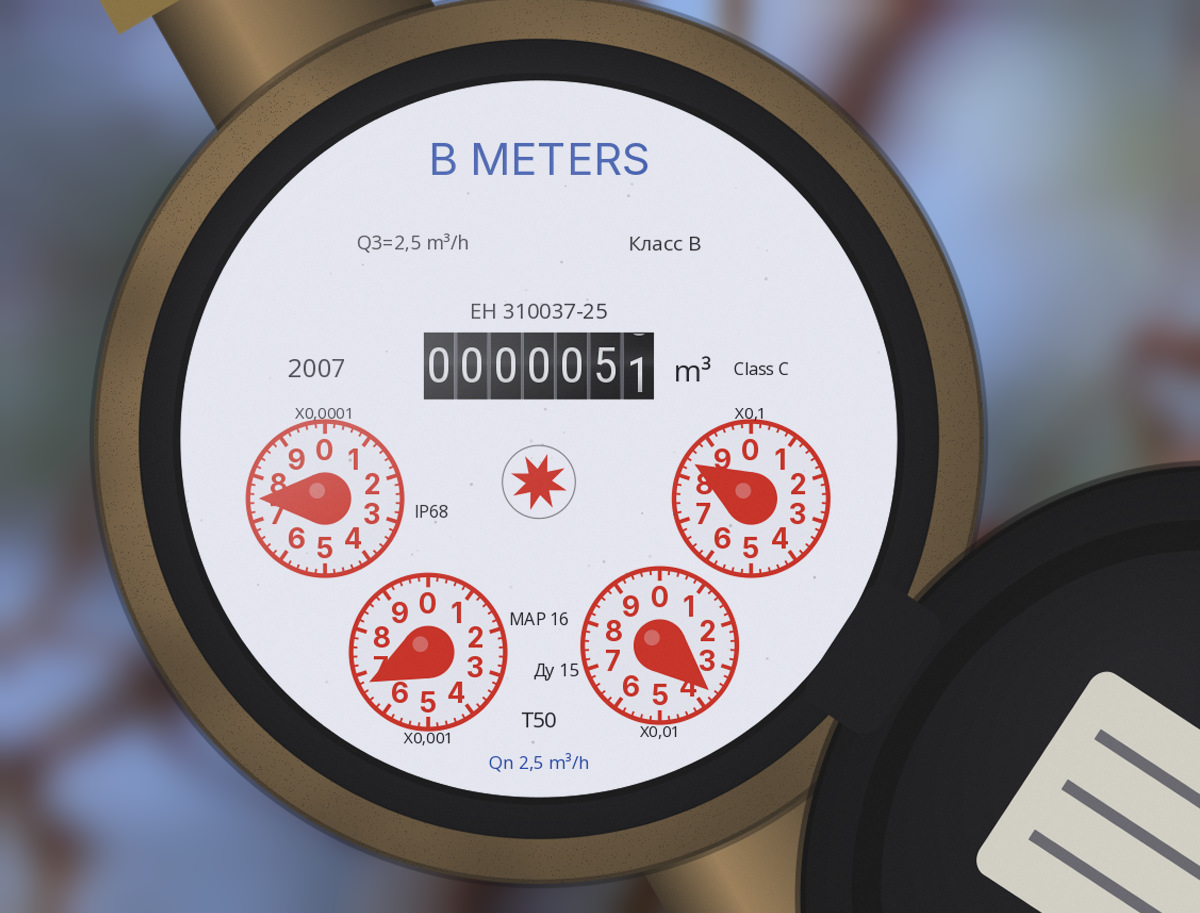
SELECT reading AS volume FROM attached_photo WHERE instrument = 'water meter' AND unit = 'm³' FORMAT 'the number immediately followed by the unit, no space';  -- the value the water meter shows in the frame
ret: 50.8367m³
